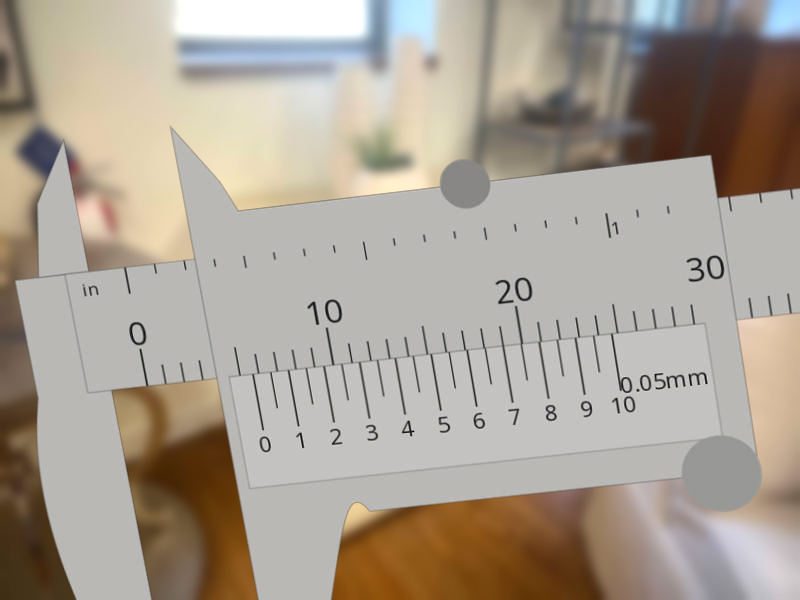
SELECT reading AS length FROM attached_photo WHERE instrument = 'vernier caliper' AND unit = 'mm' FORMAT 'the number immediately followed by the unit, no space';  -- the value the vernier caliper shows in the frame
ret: 5.7mm
